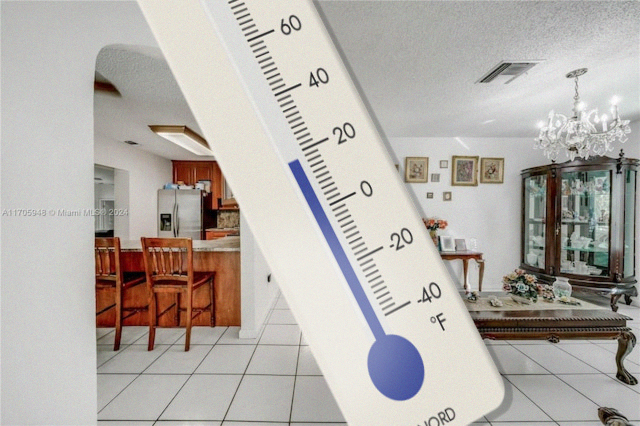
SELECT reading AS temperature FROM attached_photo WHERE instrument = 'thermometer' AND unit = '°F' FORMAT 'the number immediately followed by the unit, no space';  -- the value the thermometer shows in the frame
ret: 18°F
